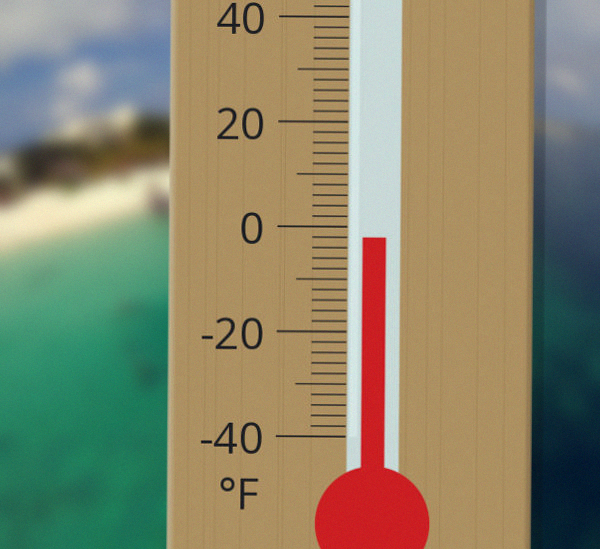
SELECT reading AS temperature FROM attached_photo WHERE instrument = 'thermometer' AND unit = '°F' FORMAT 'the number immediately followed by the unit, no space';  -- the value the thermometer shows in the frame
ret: -2°F
